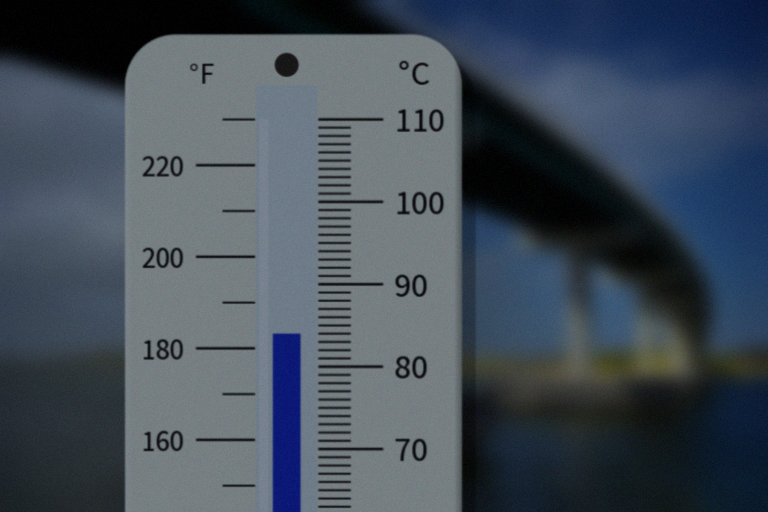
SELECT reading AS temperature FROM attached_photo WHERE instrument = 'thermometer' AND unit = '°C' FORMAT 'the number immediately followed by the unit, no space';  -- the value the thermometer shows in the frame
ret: 84°C
